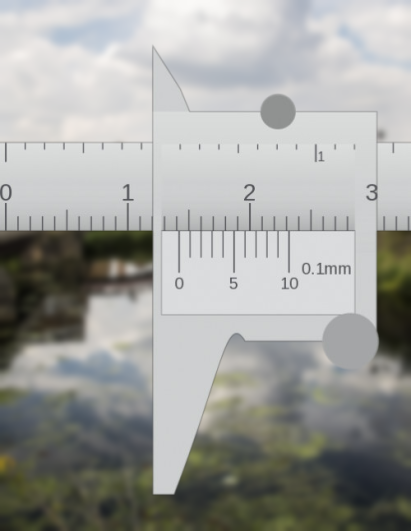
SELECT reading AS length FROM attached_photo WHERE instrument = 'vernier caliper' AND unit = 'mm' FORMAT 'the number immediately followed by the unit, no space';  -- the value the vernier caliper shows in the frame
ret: 14.2mm
